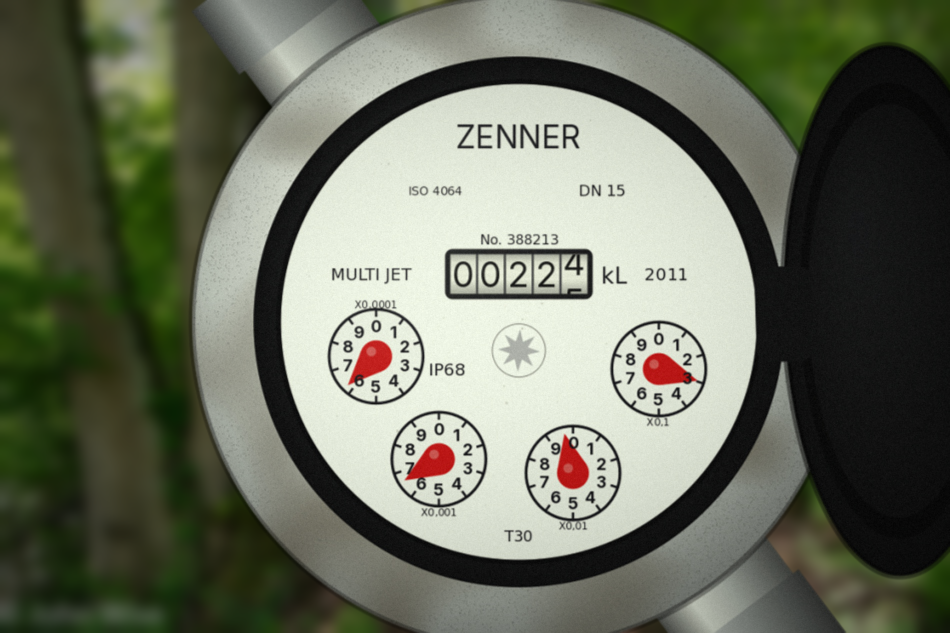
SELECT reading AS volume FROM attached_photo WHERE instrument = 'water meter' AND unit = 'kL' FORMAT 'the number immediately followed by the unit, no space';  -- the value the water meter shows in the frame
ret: 224.2966kL
